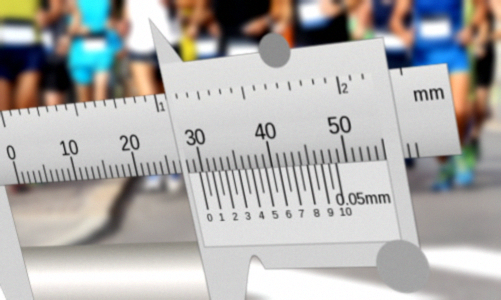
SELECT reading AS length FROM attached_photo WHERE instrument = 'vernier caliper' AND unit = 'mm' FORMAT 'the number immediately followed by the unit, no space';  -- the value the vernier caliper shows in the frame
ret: 29.6mm
